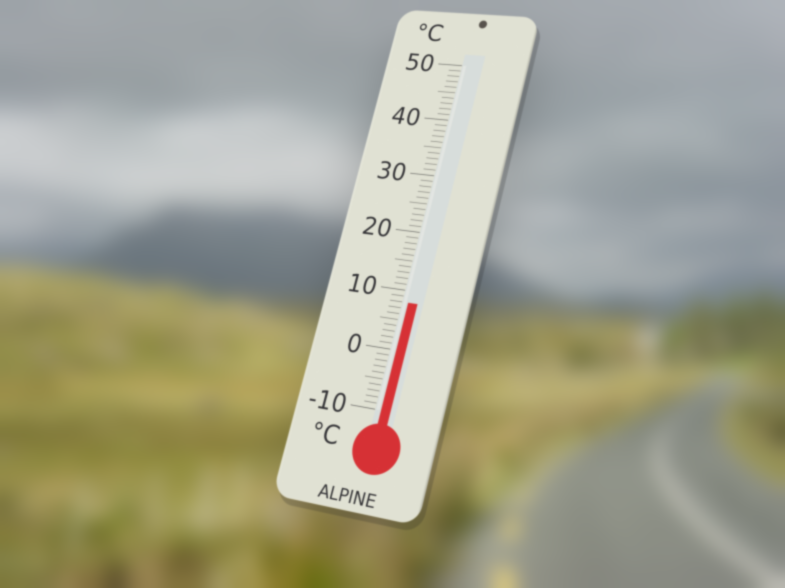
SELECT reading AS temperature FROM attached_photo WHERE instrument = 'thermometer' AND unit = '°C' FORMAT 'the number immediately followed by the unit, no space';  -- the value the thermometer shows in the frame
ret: 8°C
